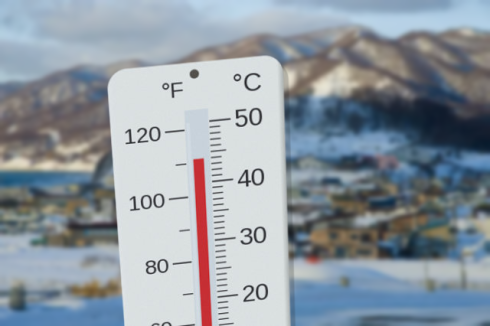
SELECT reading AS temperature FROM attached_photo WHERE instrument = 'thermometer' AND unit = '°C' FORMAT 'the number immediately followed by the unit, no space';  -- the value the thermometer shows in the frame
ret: 44°C
